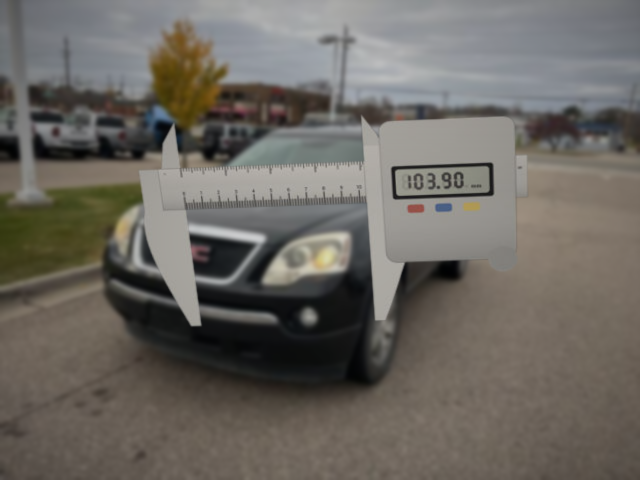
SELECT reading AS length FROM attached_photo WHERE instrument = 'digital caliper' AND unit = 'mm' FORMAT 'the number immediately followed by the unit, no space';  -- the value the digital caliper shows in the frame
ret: 103.90mm
